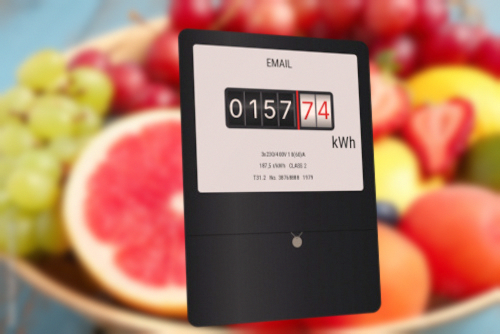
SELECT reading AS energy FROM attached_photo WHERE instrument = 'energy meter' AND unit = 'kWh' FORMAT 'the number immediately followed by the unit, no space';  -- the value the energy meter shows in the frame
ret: 157.74kWh
